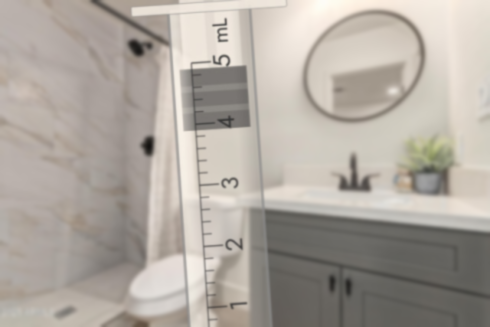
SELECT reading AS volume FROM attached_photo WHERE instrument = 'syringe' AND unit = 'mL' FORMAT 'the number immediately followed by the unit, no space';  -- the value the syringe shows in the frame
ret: 3.9mL
